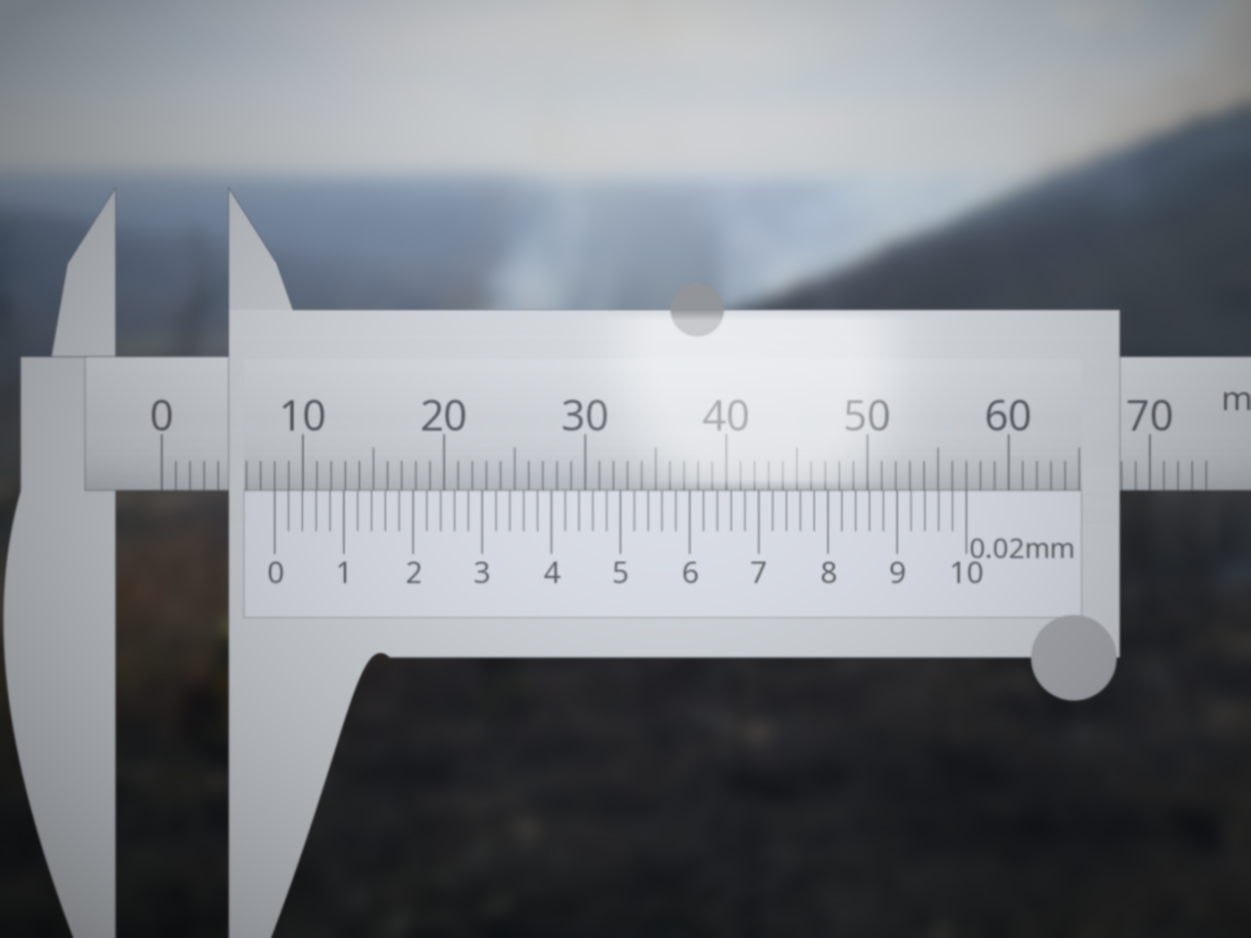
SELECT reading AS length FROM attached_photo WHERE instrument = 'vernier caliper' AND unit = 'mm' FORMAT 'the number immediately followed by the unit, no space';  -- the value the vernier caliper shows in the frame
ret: 8.0mm
